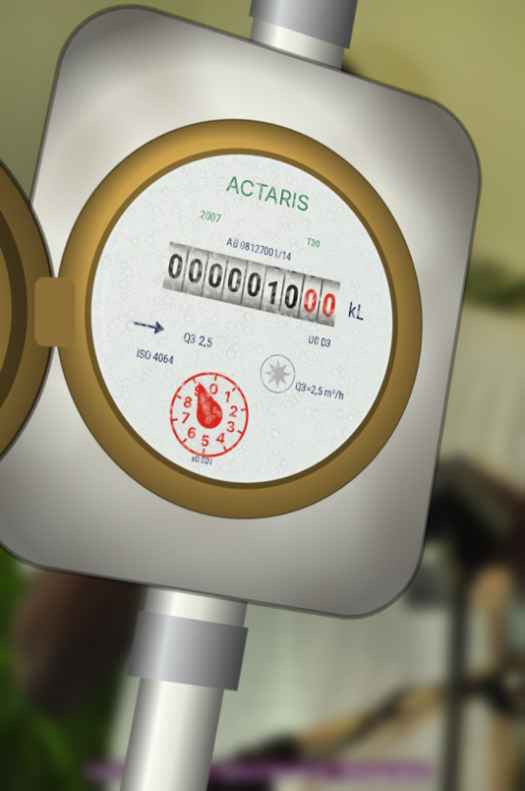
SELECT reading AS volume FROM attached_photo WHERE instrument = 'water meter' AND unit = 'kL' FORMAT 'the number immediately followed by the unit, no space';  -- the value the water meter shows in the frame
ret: 9.999kL
